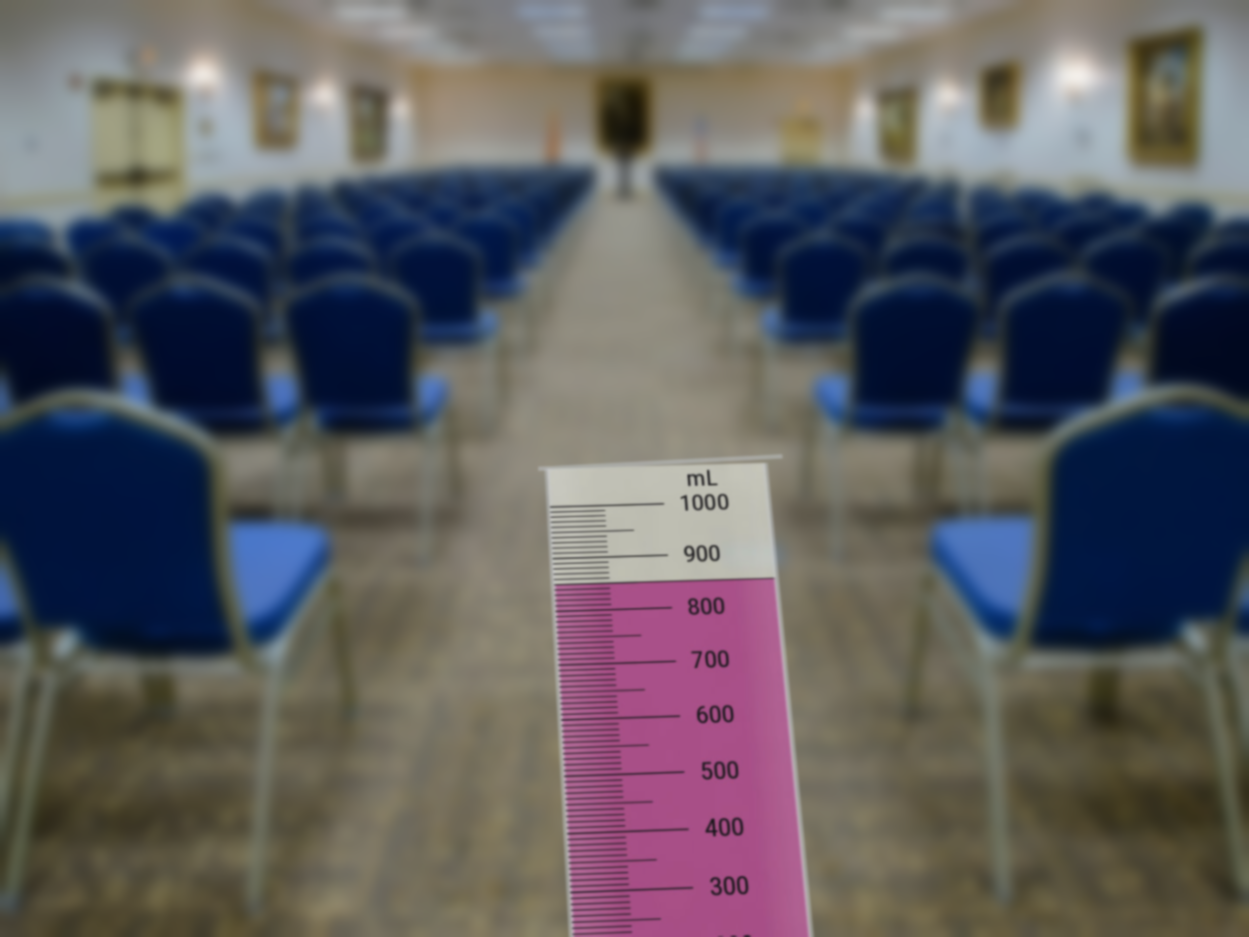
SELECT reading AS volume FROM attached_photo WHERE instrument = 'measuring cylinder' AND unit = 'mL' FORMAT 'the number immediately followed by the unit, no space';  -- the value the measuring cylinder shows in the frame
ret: 850mL
